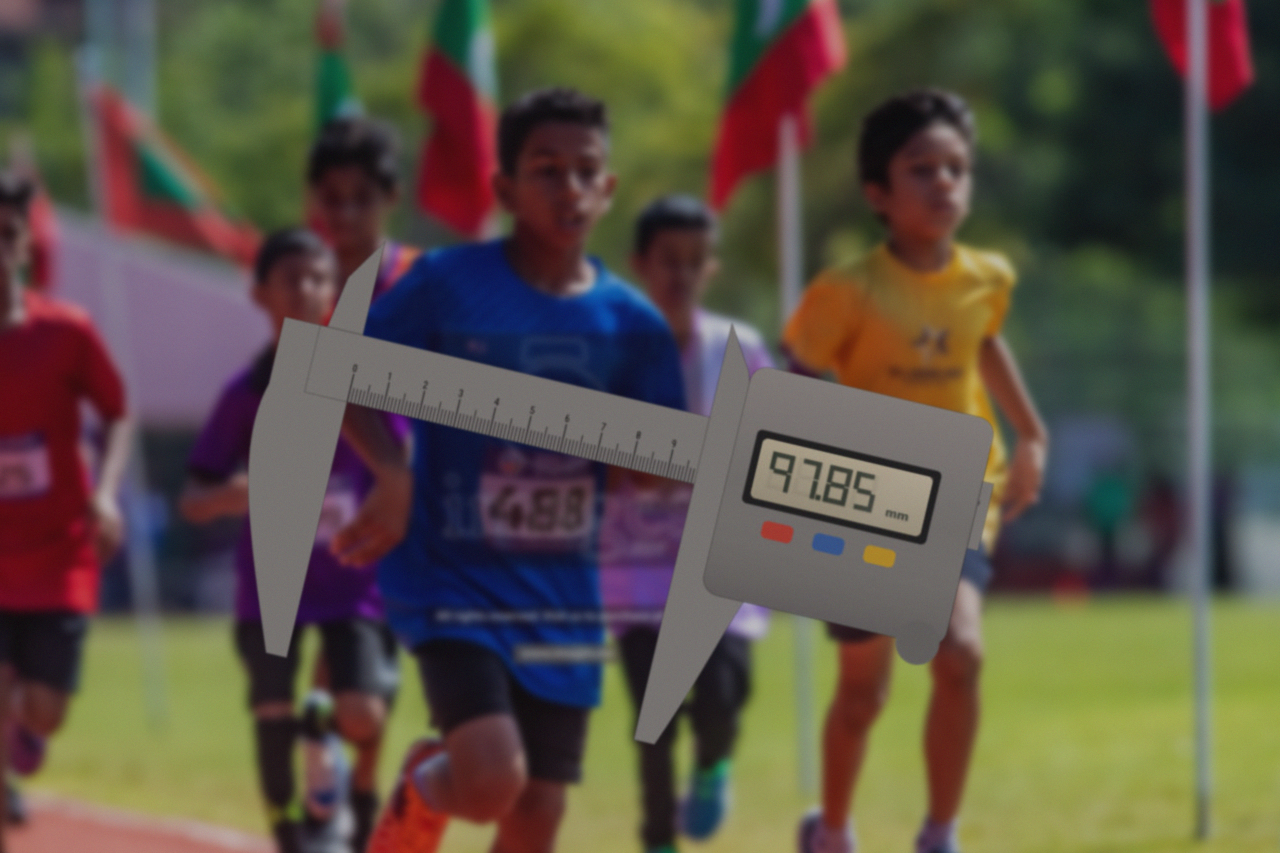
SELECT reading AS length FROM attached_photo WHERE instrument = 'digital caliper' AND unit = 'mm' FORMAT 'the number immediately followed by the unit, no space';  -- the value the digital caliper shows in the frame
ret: 97.85mm
